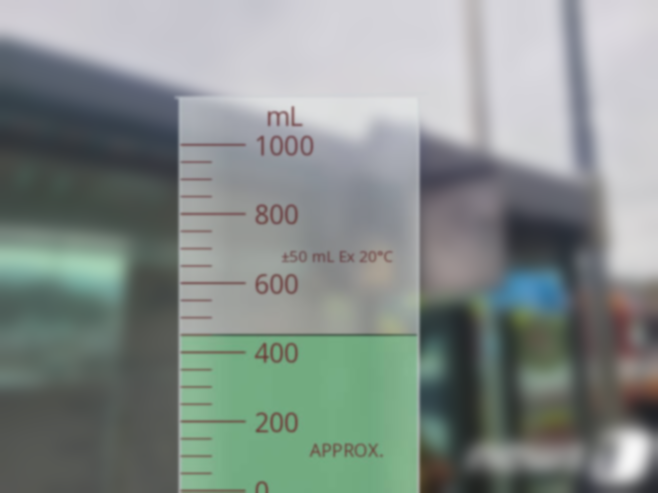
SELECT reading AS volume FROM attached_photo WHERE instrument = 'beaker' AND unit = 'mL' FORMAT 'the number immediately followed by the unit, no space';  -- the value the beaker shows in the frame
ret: 450mL
